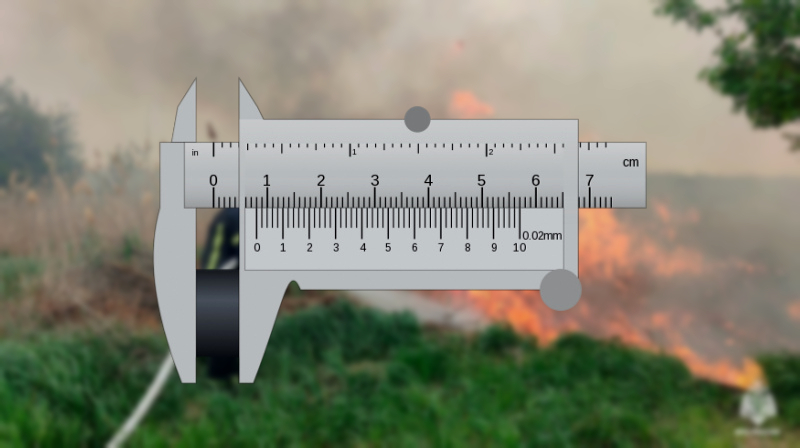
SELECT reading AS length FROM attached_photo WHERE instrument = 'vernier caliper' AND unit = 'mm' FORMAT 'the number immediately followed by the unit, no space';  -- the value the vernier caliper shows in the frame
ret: 8.0mm
